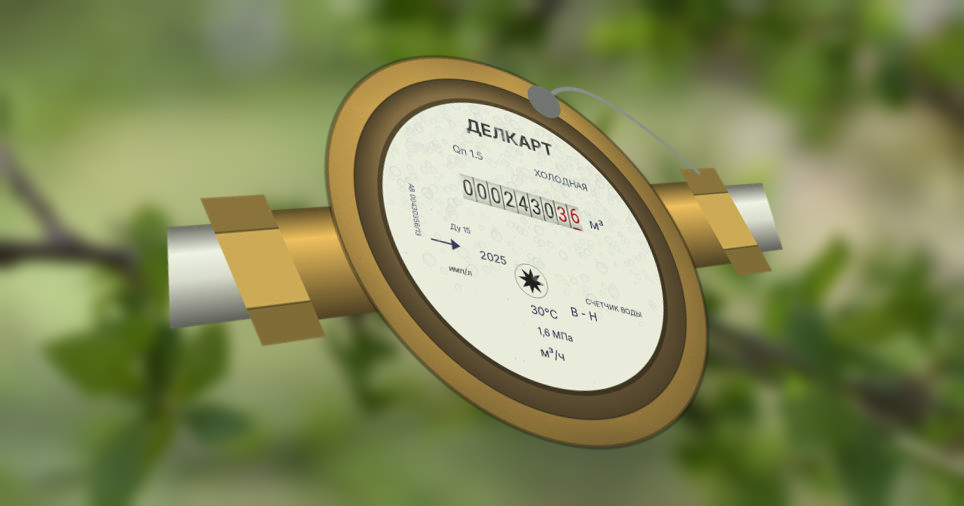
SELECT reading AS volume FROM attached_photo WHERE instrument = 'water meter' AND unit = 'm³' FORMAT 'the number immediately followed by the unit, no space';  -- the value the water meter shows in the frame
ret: 2430.36m³
